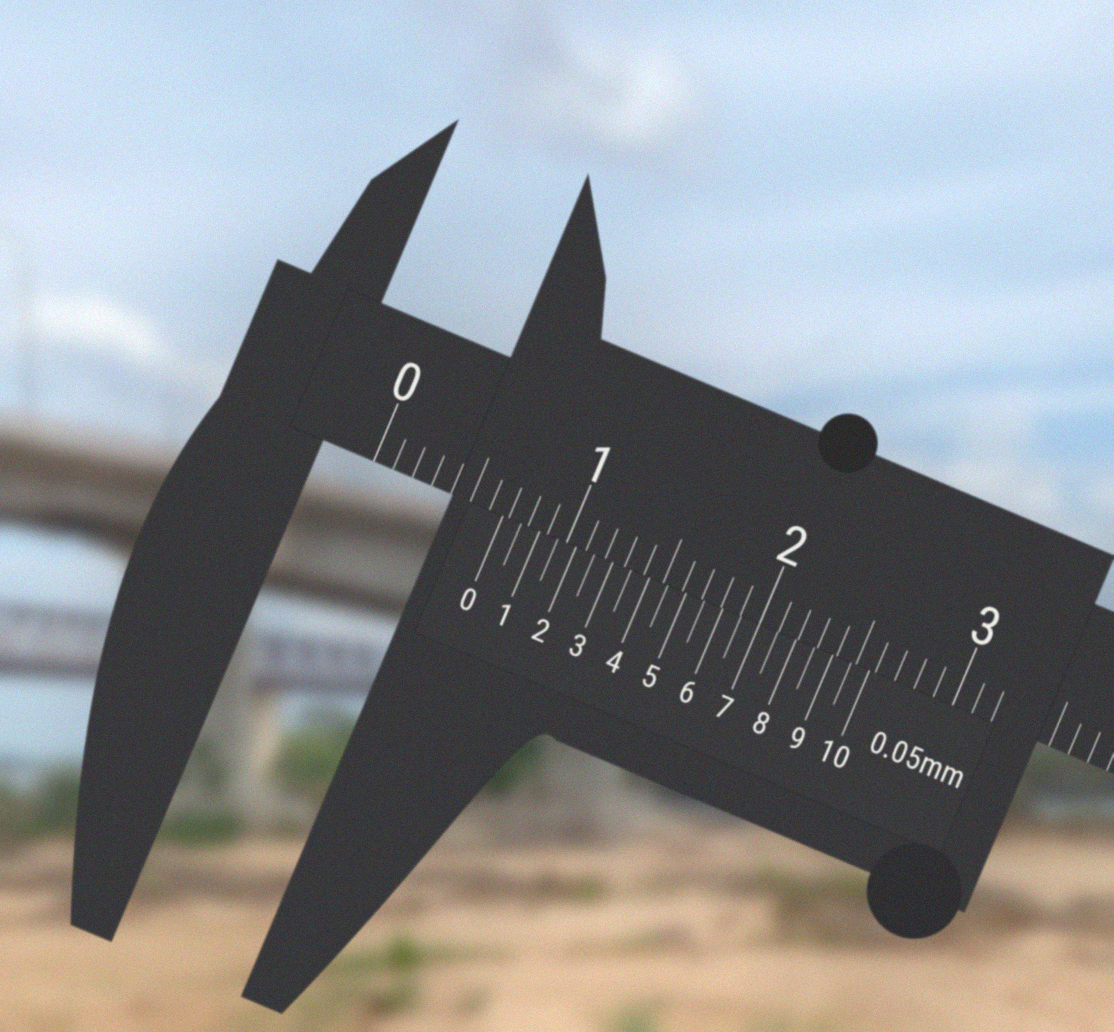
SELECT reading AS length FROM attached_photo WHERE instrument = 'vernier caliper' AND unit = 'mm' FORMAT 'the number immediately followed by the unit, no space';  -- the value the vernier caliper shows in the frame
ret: 6.7mm
